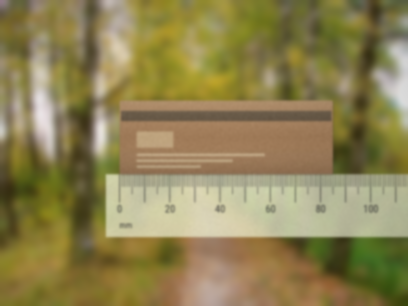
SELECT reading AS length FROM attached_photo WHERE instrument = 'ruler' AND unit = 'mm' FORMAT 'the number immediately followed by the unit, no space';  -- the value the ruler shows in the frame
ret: 85mm
